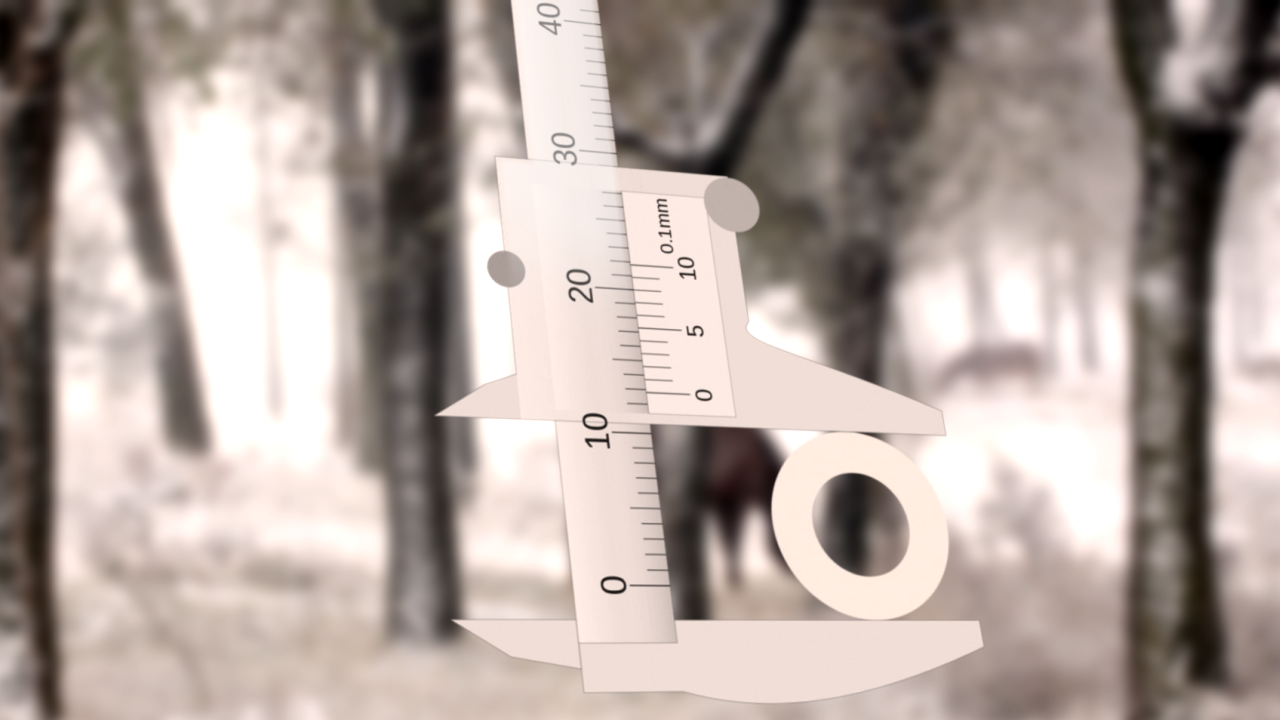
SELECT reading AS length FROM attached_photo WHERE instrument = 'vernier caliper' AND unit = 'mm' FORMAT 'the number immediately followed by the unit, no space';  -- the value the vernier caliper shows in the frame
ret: 12.8mm
